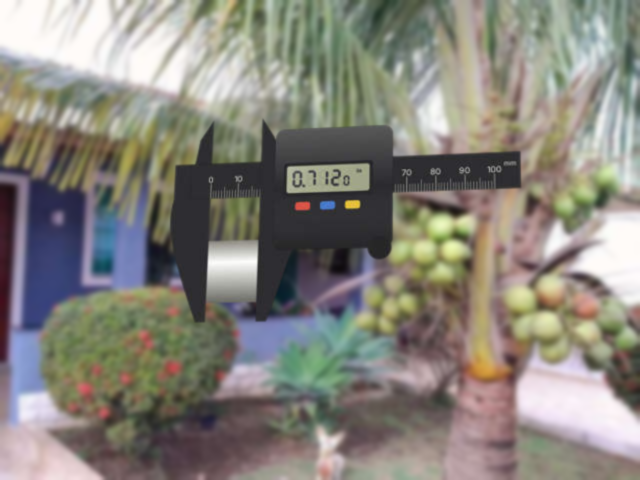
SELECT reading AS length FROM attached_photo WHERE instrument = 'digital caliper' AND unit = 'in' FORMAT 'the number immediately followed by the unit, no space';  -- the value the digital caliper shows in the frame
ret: 0.7120in
